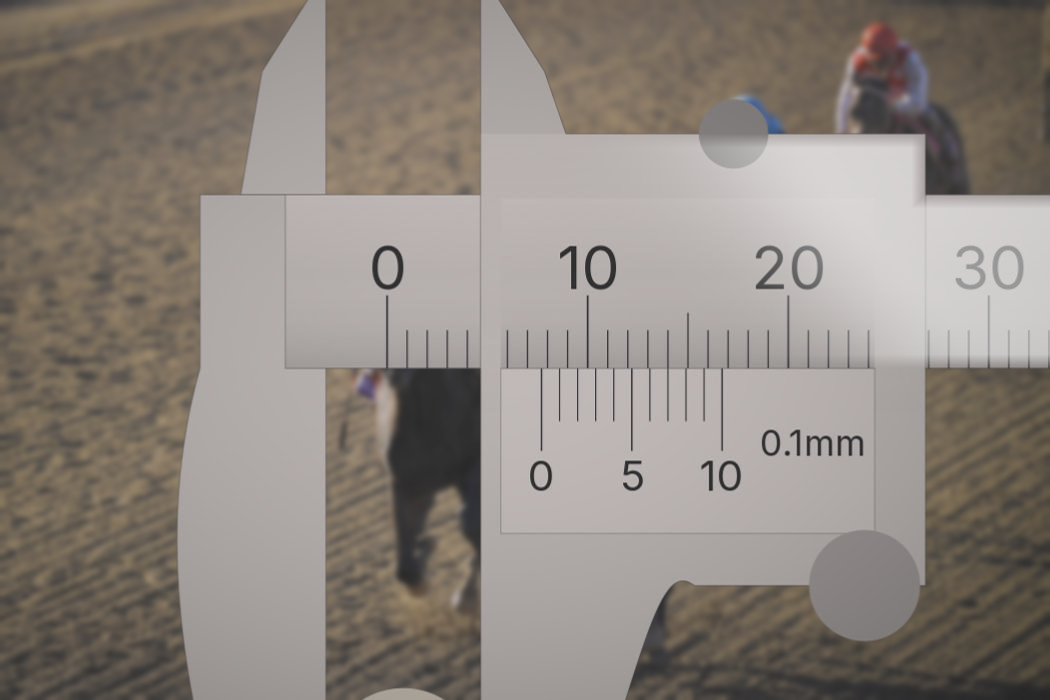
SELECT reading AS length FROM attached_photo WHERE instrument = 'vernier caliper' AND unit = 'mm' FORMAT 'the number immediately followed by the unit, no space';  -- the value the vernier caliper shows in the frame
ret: 7.7mm
